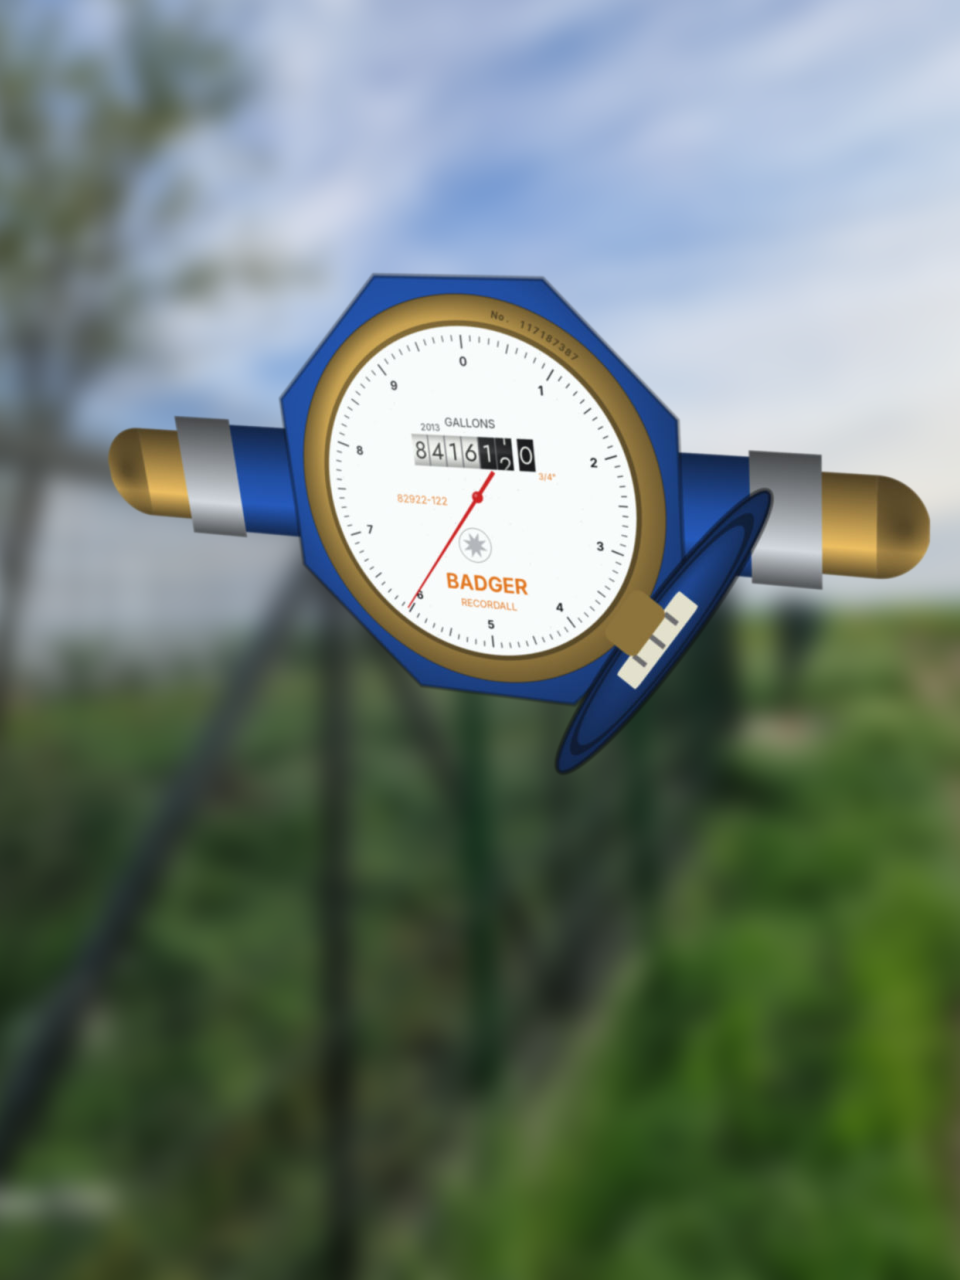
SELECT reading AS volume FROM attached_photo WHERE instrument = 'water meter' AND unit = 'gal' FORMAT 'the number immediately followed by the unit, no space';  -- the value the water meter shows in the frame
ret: 8416116.0gal
